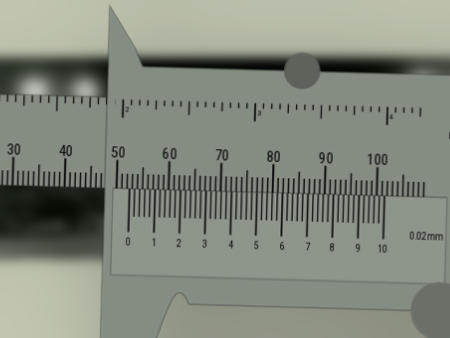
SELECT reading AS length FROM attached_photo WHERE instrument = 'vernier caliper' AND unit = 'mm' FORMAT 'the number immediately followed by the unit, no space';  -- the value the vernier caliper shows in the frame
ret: 52.5mm
